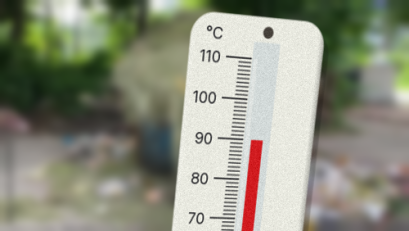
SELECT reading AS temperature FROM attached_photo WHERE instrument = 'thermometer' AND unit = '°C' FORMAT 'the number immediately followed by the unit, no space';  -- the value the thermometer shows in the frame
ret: 90°C
